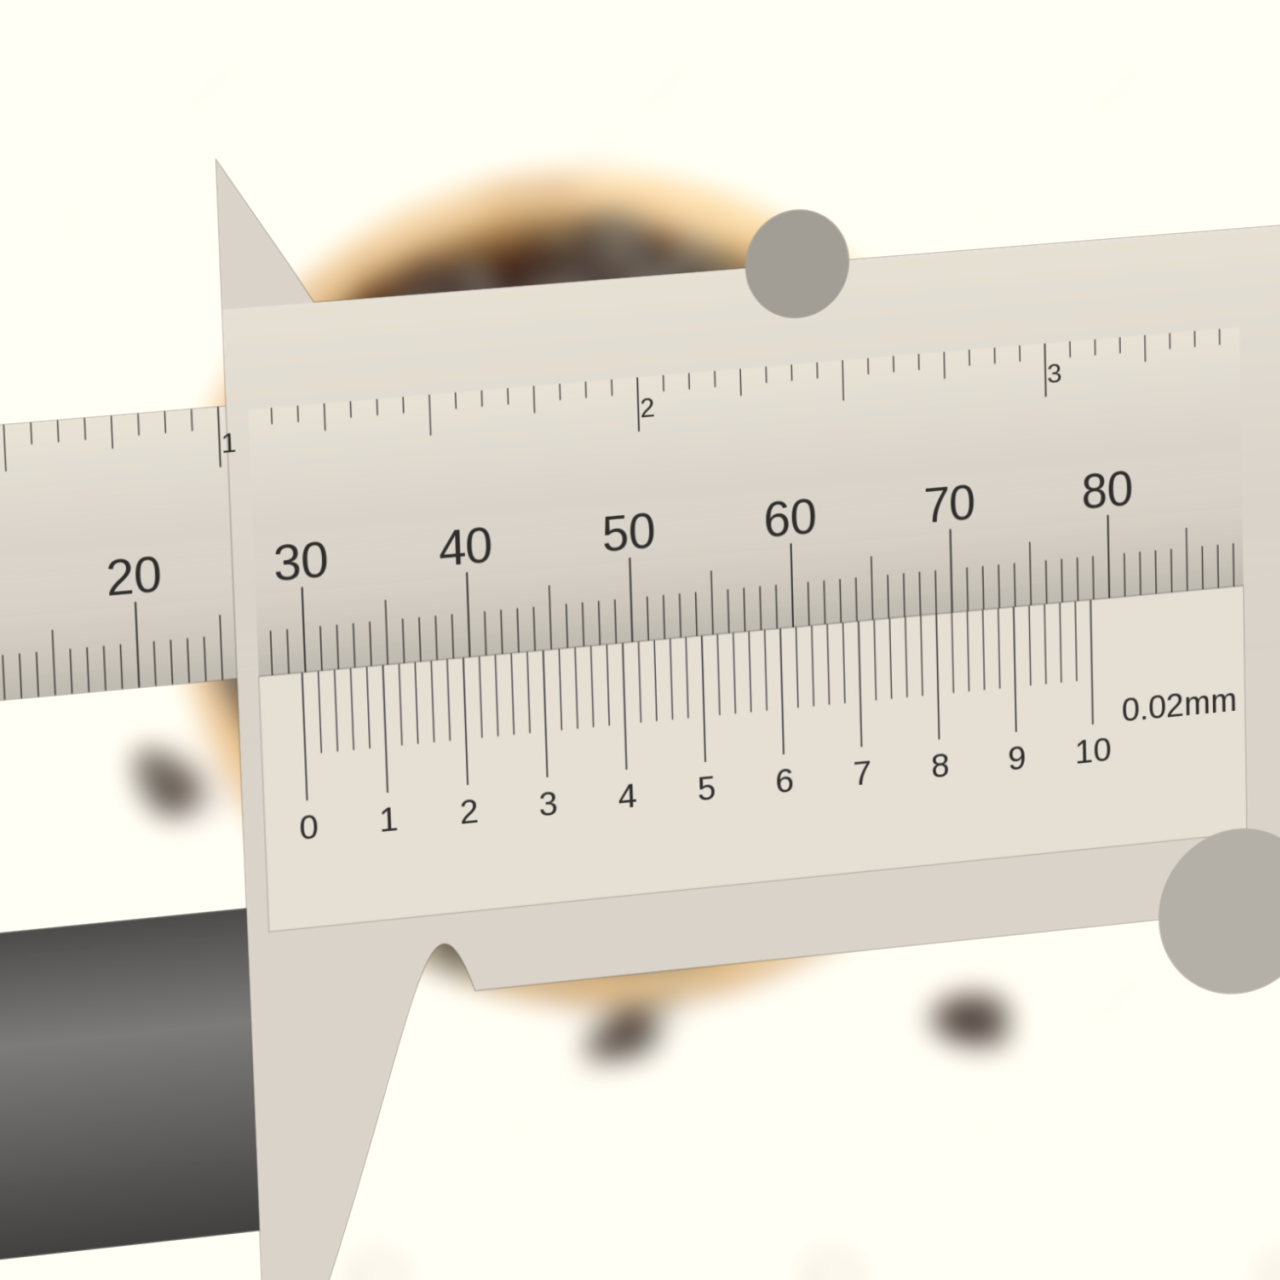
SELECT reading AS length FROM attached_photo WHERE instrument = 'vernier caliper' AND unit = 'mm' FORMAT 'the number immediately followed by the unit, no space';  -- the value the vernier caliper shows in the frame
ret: 29.8mm
